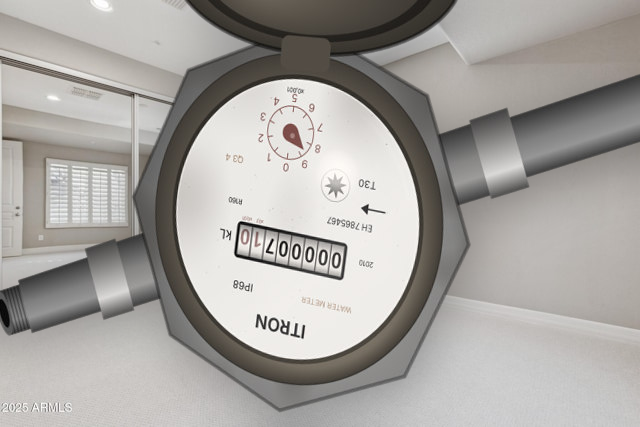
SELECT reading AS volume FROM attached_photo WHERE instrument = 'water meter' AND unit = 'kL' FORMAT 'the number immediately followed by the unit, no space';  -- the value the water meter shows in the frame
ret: 7.098kL
